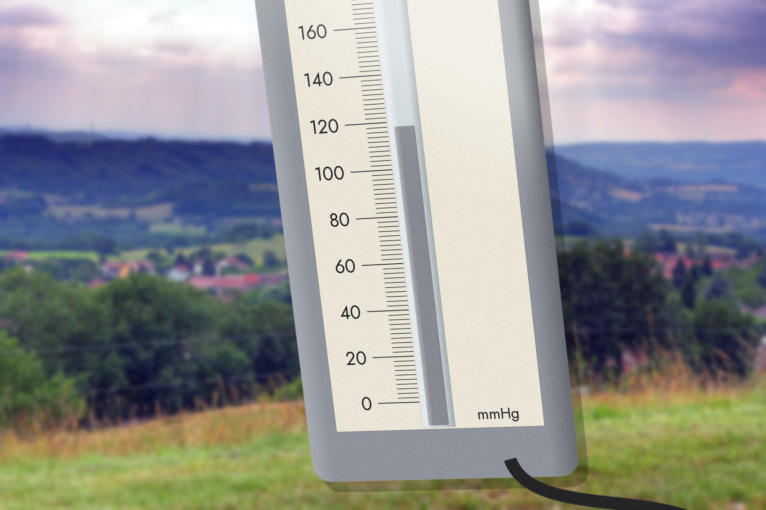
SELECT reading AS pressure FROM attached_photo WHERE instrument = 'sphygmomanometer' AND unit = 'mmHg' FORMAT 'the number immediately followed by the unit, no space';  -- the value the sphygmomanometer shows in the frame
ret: 118mmHg
